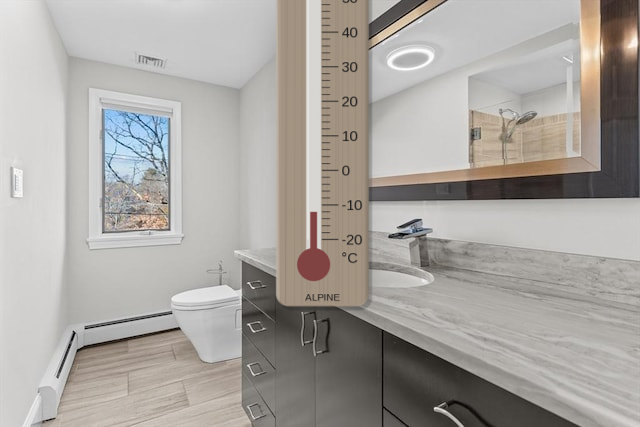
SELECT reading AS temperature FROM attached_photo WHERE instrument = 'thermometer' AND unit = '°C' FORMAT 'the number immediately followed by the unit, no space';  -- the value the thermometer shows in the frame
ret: -12°C
